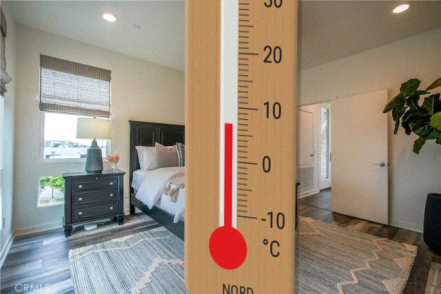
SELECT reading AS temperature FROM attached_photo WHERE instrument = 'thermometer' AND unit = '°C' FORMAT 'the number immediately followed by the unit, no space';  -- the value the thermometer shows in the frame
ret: 7°C
